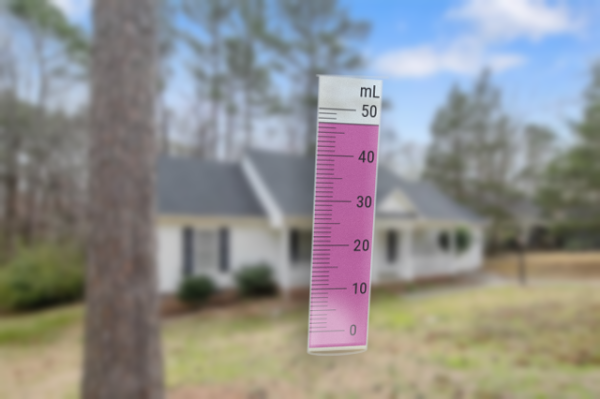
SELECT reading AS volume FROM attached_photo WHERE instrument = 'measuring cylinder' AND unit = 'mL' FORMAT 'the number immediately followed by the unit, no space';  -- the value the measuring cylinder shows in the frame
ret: 47mL
